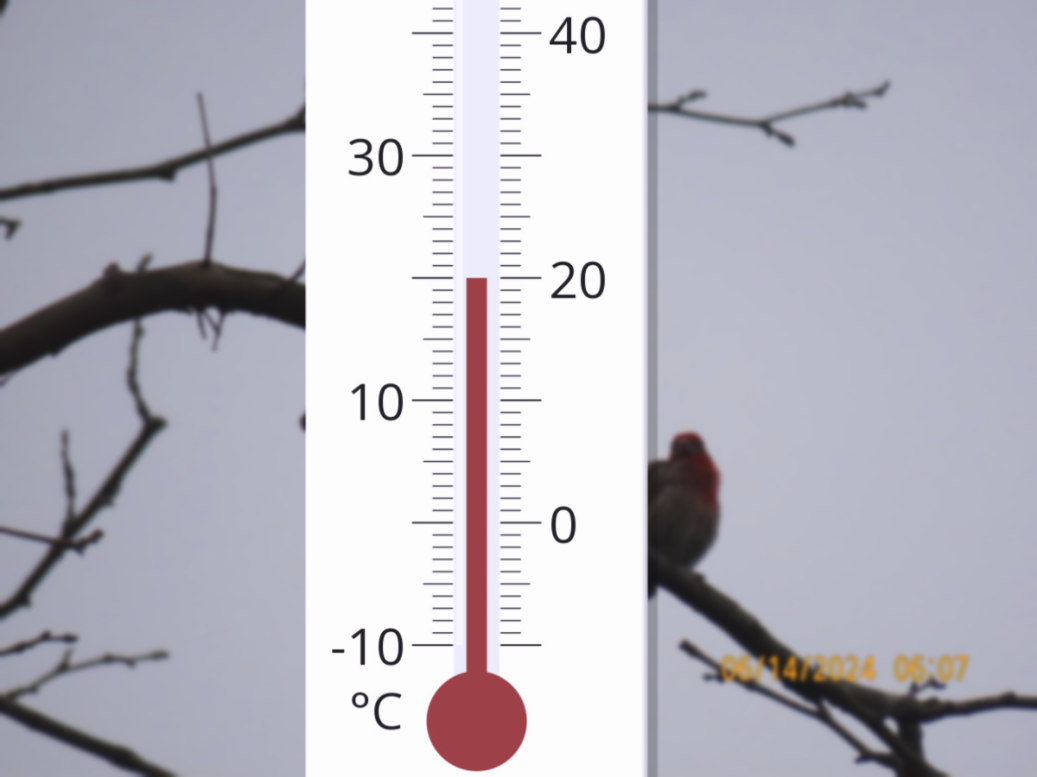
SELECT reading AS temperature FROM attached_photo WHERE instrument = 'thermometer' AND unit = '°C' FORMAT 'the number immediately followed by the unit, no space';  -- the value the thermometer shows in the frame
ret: 20°C
